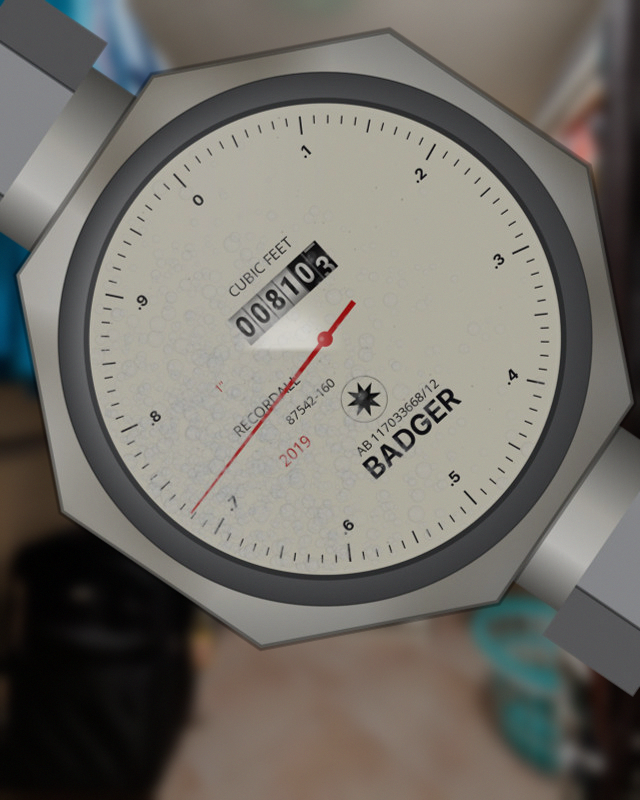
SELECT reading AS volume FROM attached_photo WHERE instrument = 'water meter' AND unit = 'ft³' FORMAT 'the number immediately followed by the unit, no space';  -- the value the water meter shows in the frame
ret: 8102.72ft³
